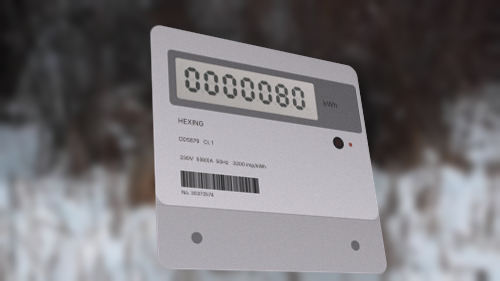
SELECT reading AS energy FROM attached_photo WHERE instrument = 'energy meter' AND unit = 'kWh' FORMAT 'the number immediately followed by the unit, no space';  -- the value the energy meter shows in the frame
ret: 80kWh
